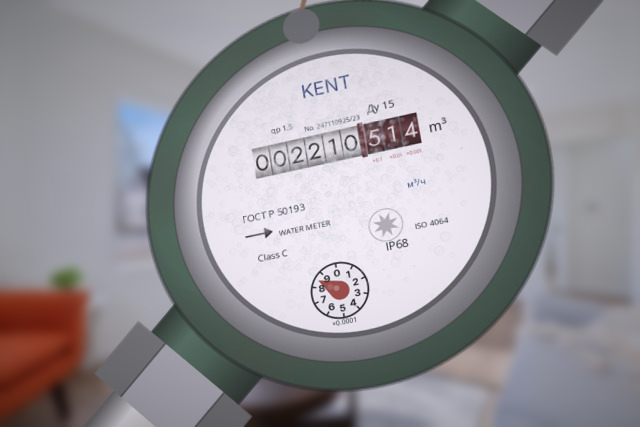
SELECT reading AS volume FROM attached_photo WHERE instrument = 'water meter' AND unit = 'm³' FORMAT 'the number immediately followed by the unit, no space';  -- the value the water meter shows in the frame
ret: 2210.5148m³
